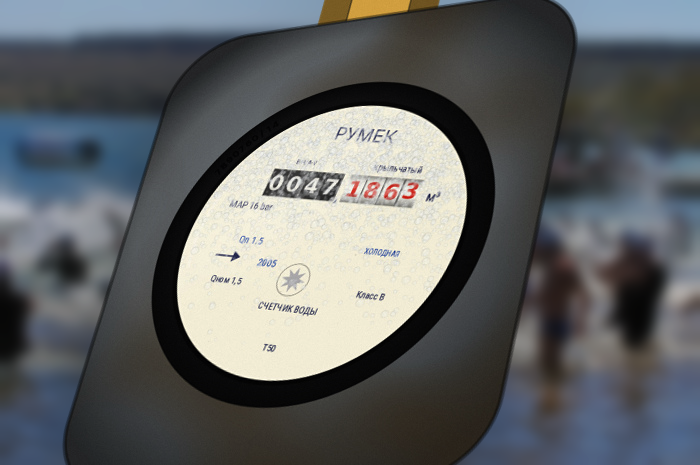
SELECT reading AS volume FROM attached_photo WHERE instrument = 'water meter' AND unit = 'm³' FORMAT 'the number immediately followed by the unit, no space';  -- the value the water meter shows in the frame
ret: 47.1863m³
